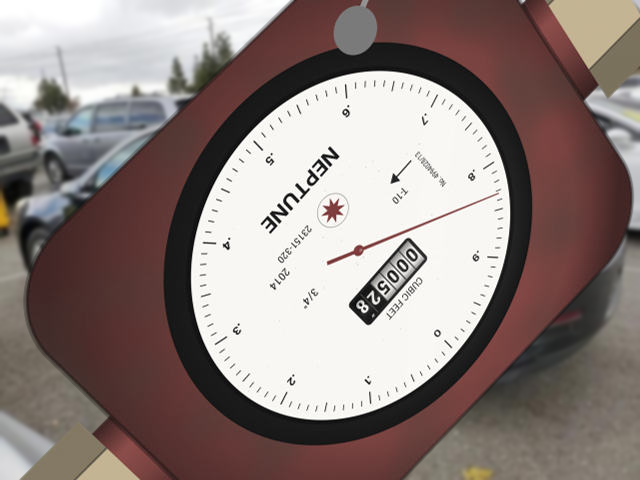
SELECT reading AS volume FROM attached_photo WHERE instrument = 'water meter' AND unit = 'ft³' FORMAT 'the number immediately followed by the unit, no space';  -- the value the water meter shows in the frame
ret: 527.83ft³
